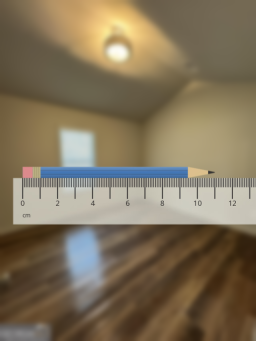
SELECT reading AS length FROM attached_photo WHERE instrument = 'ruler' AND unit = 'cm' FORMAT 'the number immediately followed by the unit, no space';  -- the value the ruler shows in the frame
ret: 11cm
